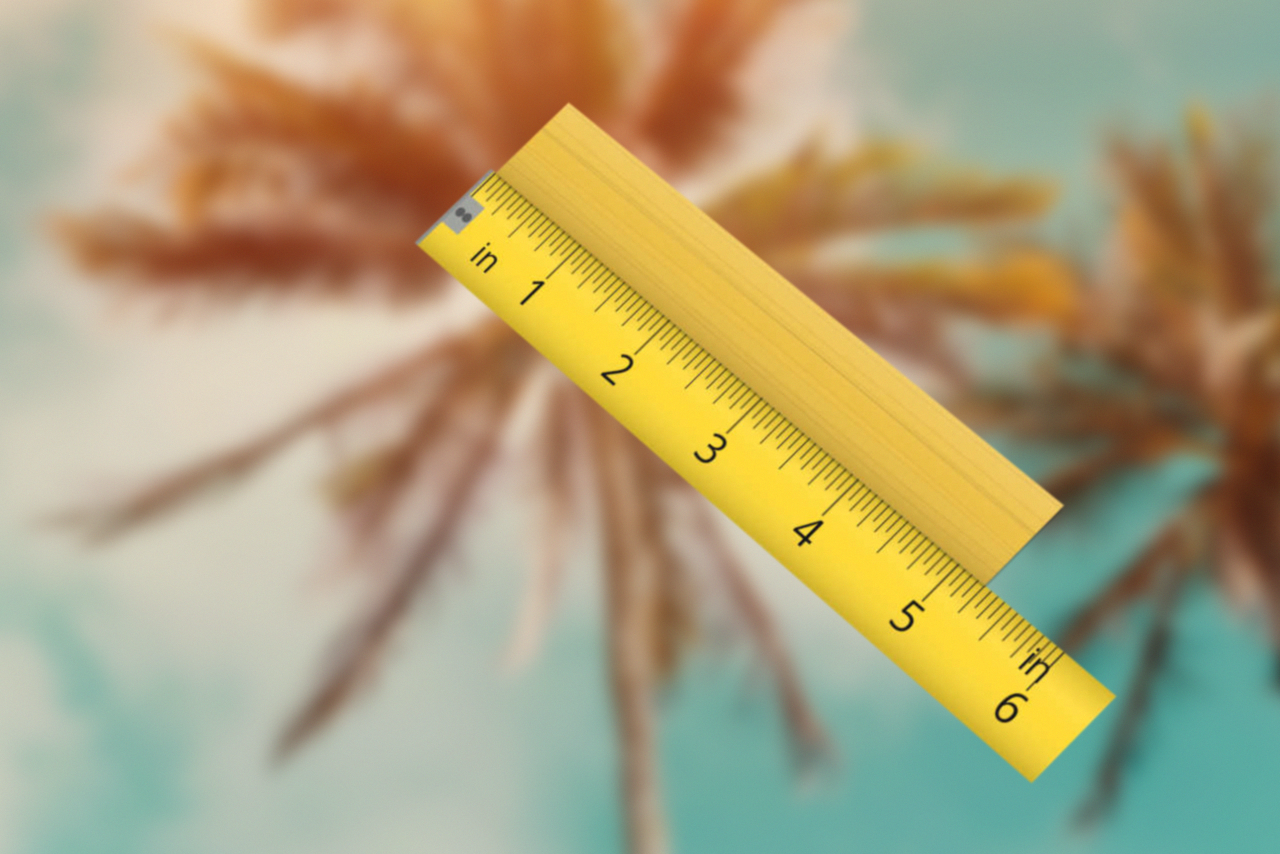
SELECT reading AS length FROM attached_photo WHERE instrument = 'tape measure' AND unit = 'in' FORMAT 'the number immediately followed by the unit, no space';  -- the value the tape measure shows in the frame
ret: 5.25in
